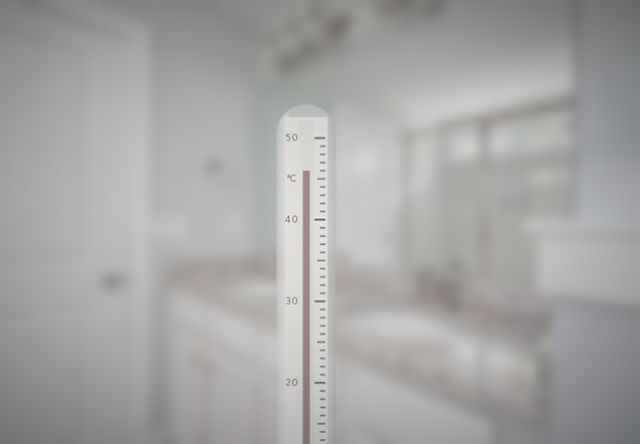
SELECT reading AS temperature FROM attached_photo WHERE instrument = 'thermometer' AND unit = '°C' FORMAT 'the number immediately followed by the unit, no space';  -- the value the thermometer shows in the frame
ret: 46°C
